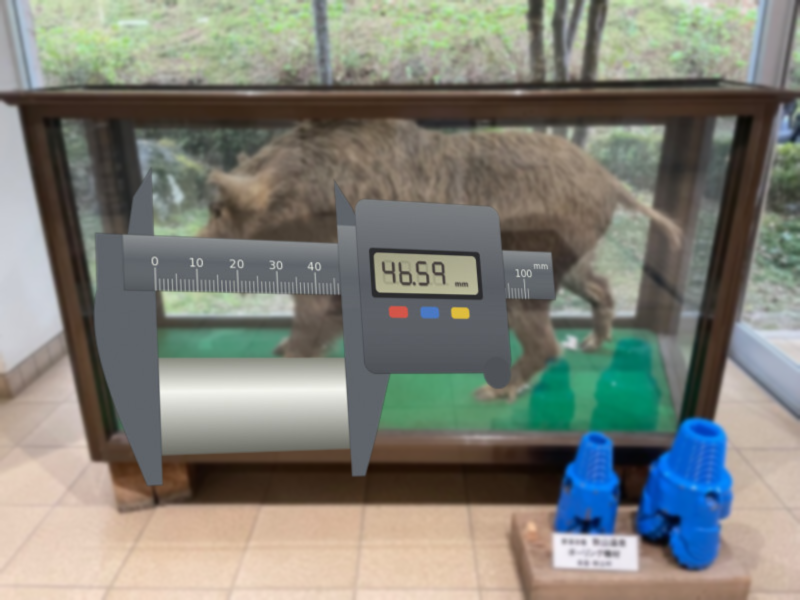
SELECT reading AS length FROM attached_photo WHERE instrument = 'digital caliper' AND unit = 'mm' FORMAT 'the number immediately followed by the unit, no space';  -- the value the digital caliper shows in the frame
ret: 46.59mm
